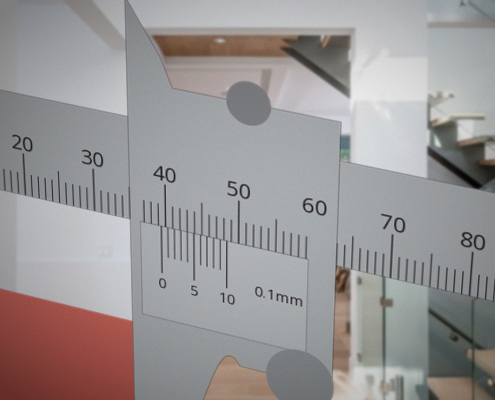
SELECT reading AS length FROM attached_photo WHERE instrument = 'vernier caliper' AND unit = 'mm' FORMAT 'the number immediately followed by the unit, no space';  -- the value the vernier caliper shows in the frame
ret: 39.4mm
